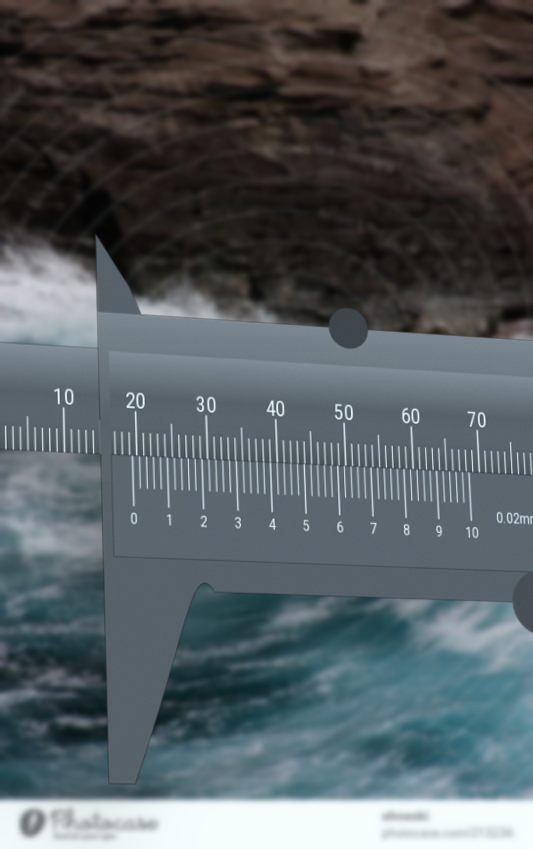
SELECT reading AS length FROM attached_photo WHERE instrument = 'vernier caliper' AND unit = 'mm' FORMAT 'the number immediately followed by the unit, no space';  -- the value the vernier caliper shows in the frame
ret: 19.4mm
